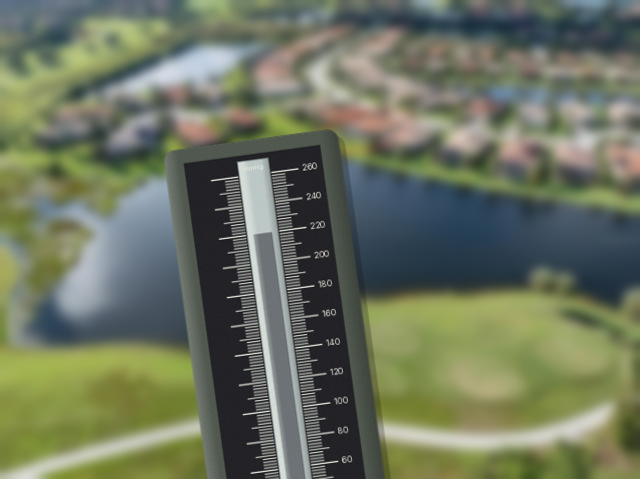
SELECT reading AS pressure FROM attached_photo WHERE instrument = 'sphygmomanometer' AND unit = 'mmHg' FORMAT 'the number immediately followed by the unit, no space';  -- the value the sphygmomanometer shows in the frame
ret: 220mmHg
